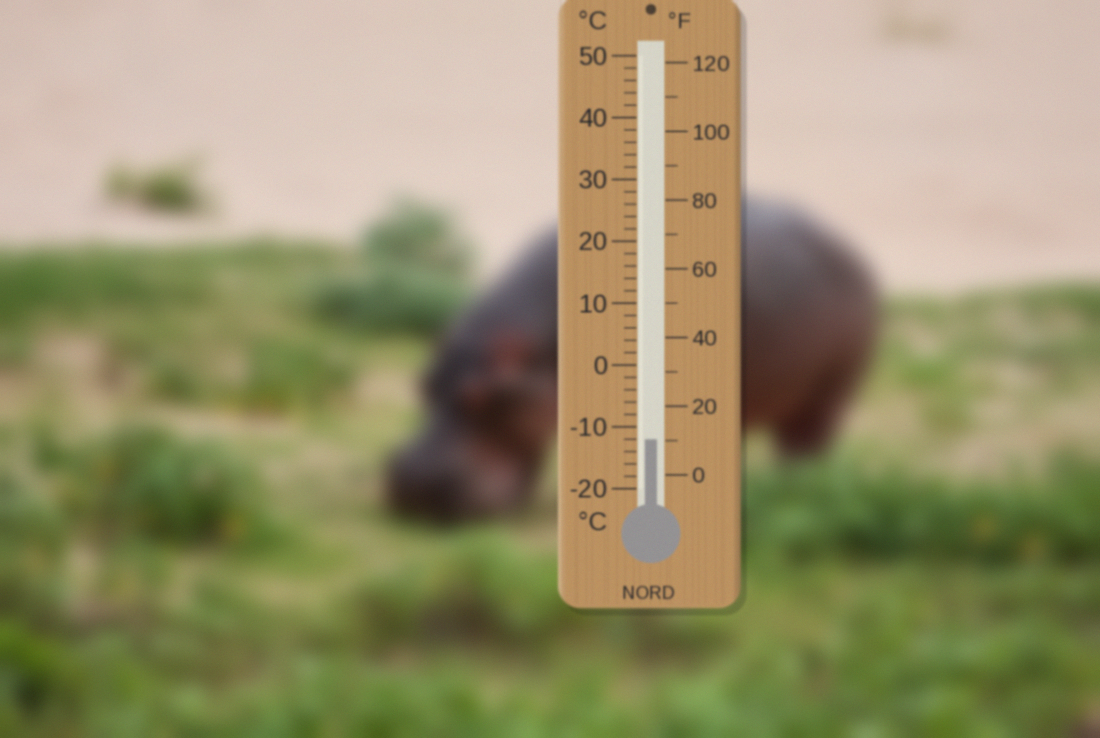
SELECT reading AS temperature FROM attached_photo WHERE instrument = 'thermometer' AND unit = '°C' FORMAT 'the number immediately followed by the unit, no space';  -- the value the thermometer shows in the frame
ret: -12°C
